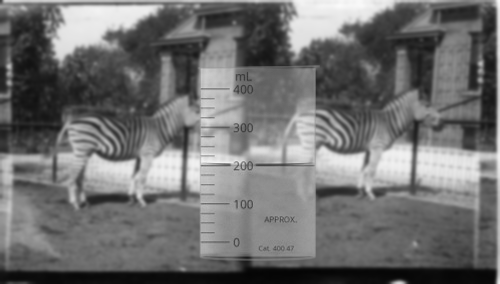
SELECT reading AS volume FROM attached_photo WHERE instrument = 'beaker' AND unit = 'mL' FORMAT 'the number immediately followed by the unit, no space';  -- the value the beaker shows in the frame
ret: 200mL
